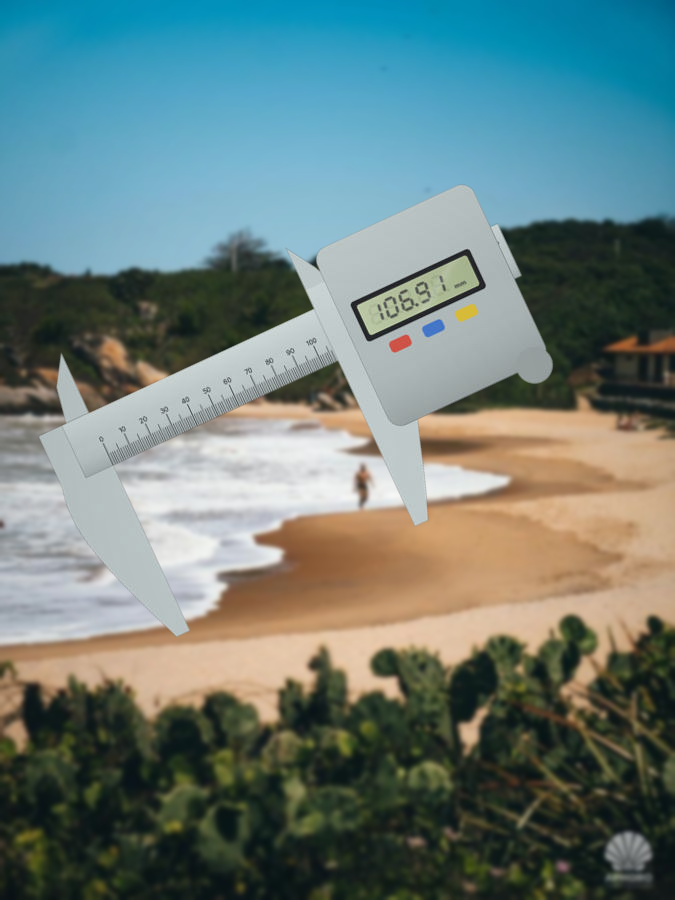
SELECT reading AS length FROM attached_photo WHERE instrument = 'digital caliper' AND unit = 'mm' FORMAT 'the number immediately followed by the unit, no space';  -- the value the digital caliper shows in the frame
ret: 106.91mm
